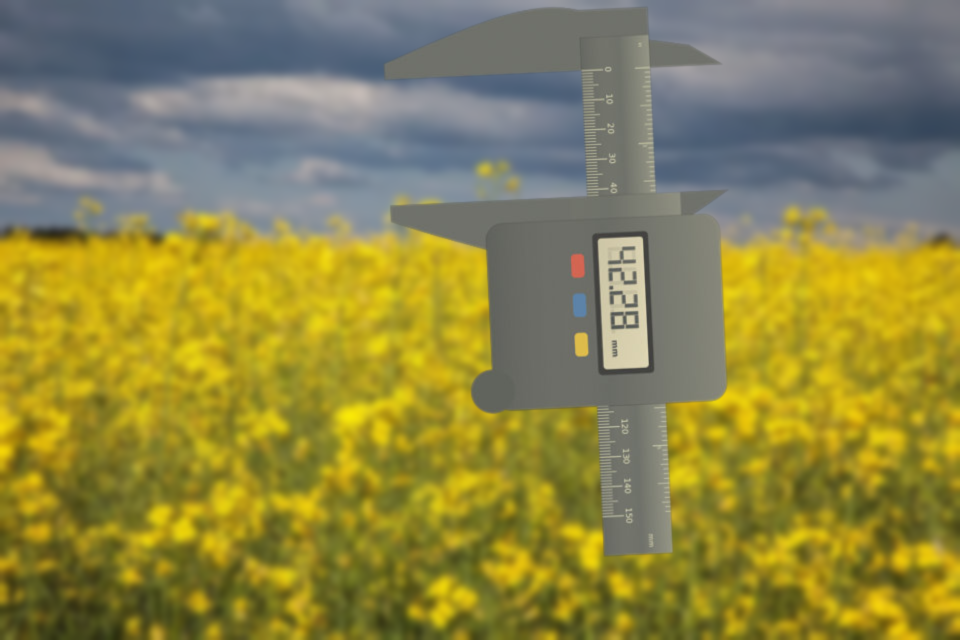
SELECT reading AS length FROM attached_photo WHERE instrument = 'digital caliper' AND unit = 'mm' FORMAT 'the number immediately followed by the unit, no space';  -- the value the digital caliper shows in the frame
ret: 42.28mm
